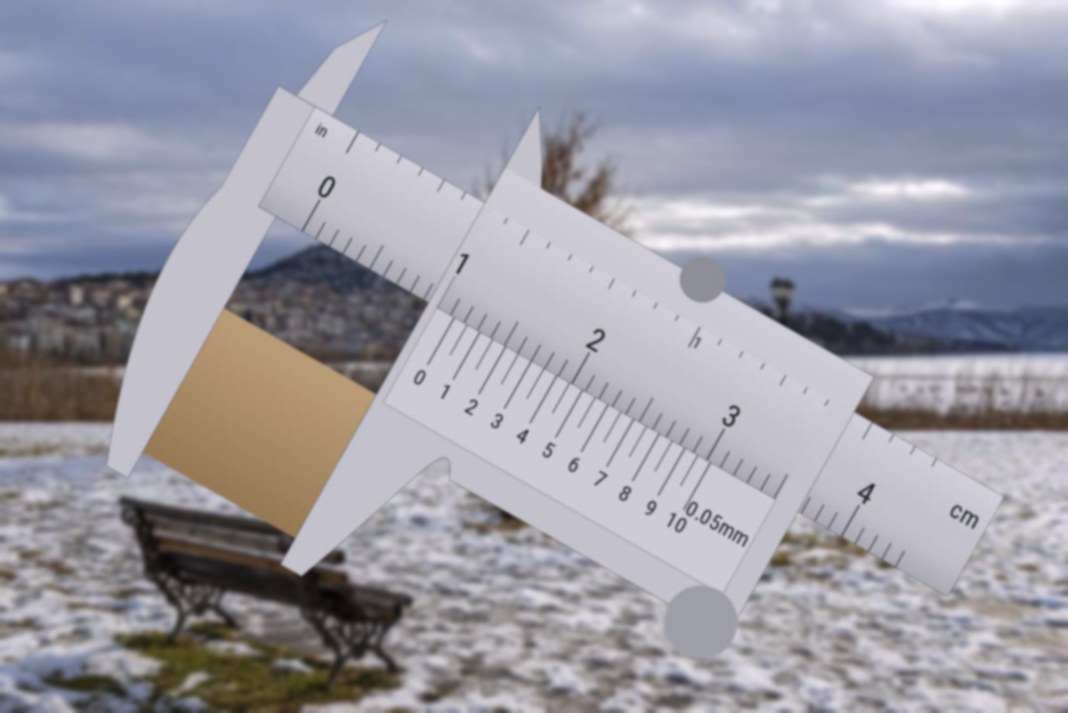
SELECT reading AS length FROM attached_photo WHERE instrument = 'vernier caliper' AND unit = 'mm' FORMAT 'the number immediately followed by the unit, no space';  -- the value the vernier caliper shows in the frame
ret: 11.3mm
